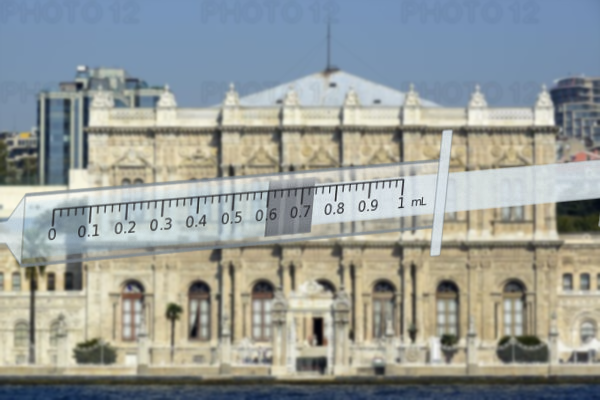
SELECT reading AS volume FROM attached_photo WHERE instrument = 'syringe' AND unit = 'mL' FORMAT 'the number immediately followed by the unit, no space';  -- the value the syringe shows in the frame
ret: 0.6mL
